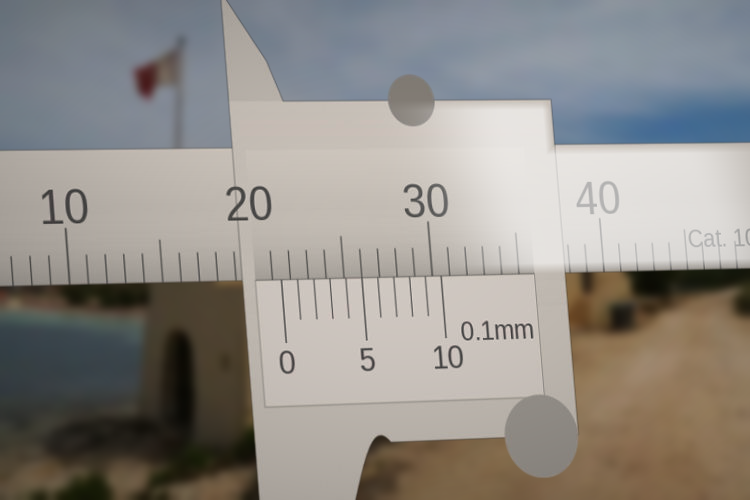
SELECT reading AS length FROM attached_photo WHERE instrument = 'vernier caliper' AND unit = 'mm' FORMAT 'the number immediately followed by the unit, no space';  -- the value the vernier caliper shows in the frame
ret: 21.5mm
